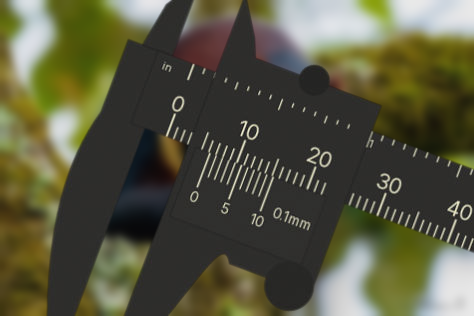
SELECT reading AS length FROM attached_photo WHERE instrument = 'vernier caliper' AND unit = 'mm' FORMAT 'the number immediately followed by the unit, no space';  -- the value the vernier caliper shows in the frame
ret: 6.2mm
